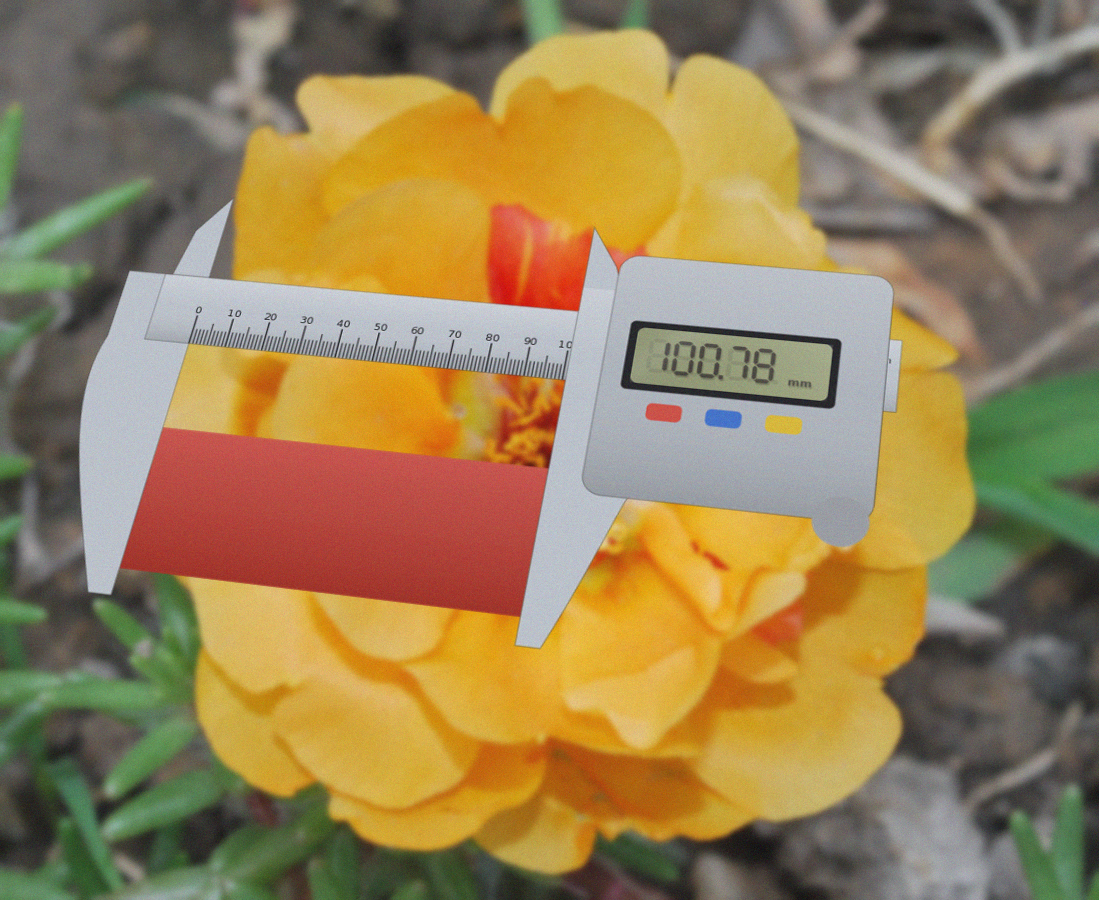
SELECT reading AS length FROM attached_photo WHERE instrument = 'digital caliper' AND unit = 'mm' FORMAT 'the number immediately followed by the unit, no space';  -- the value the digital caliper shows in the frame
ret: 100.78mm
